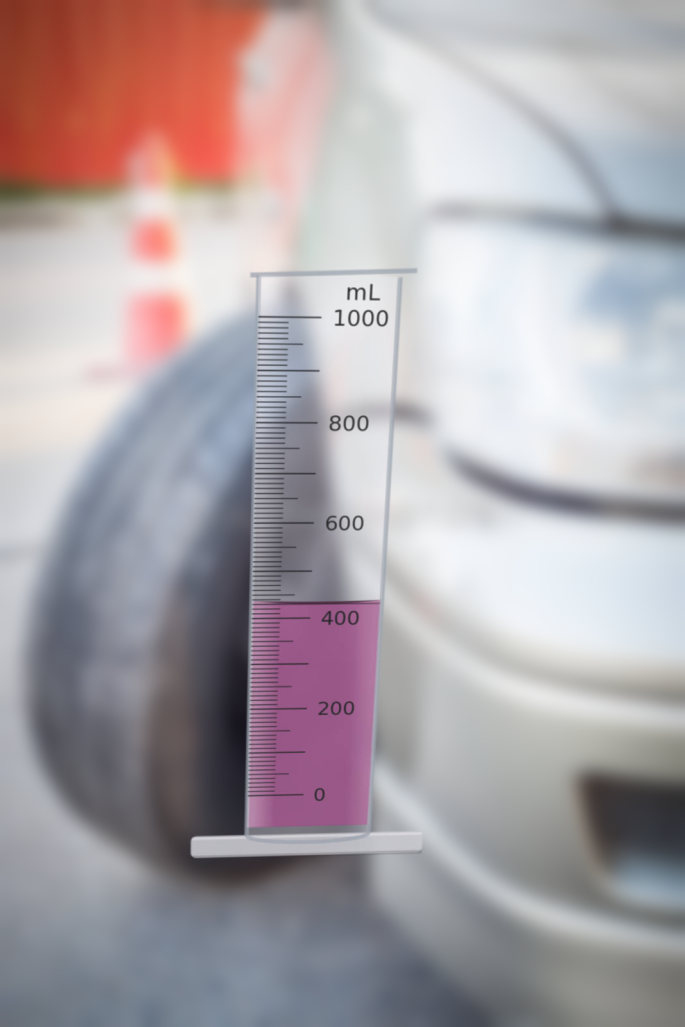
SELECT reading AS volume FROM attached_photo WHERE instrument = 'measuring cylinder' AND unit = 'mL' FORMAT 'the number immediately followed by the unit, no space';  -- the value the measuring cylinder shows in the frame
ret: 430mL
